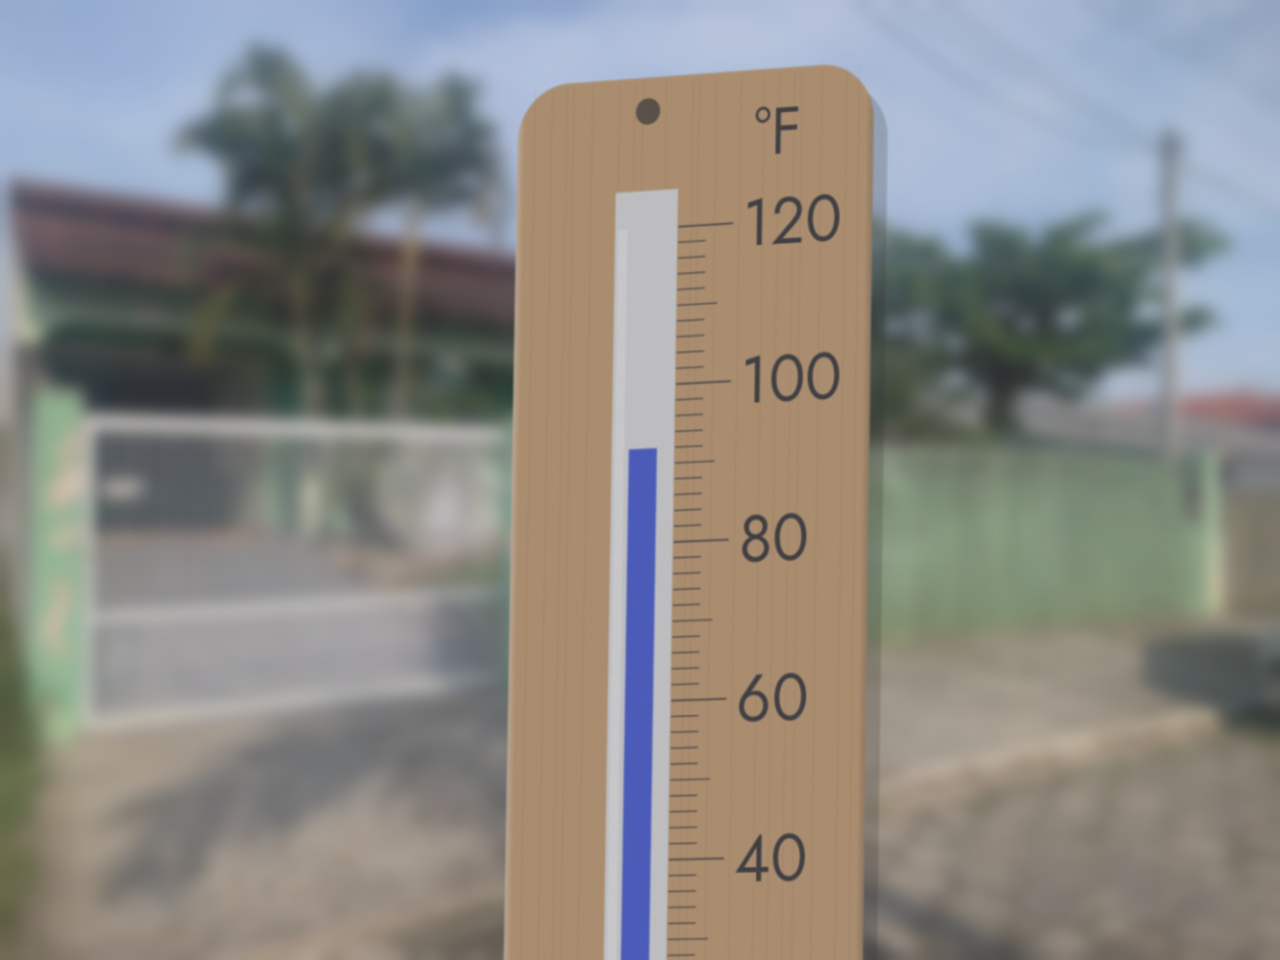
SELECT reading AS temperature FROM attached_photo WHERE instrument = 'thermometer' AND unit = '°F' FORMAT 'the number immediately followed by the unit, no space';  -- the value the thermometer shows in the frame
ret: 92°F
